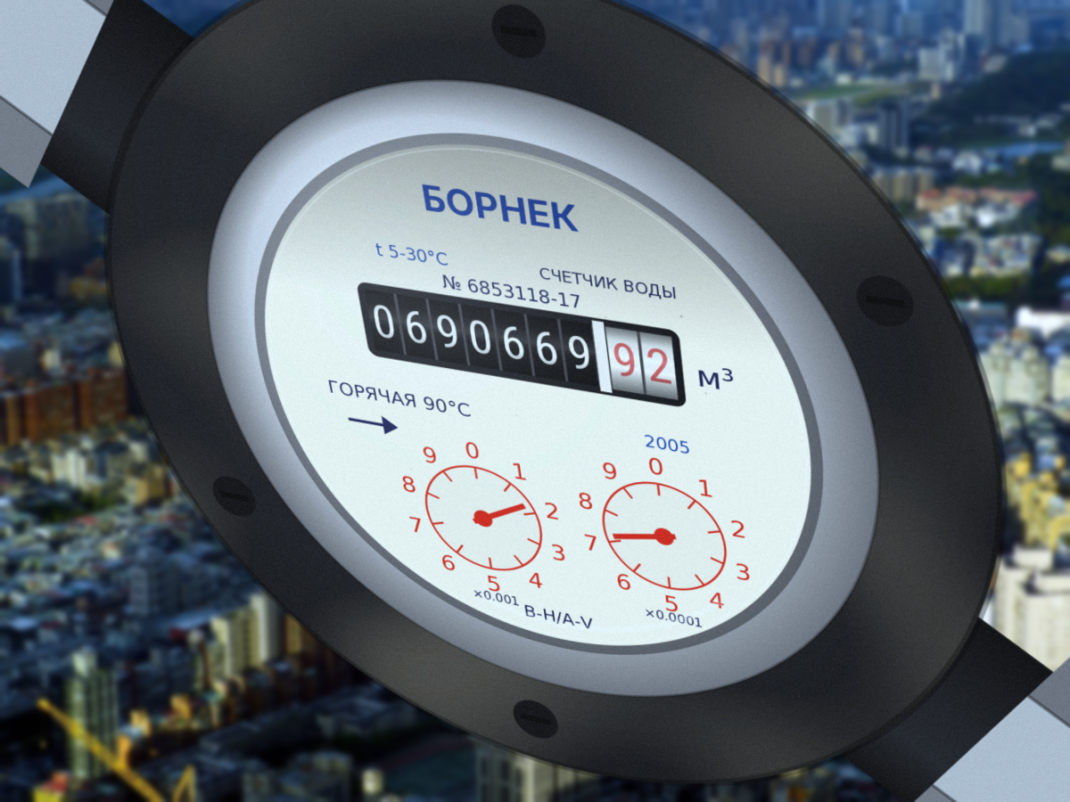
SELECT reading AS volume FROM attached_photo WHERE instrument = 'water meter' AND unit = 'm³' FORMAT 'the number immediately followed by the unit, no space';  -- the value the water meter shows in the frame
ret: 690669.9217m³
